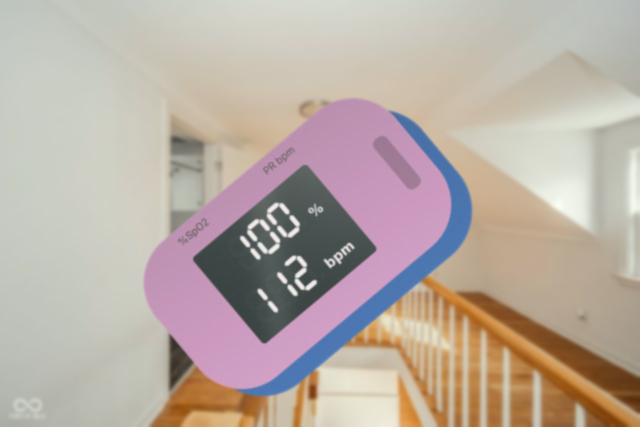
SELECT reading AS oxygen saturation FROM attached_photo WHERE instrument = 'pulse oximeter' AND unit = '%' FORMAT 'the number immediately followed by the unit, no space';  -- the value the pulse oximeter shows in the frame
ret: 100%
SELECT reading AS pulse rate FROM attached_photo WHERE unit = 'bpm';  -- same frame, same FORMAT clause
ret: 112bpm
